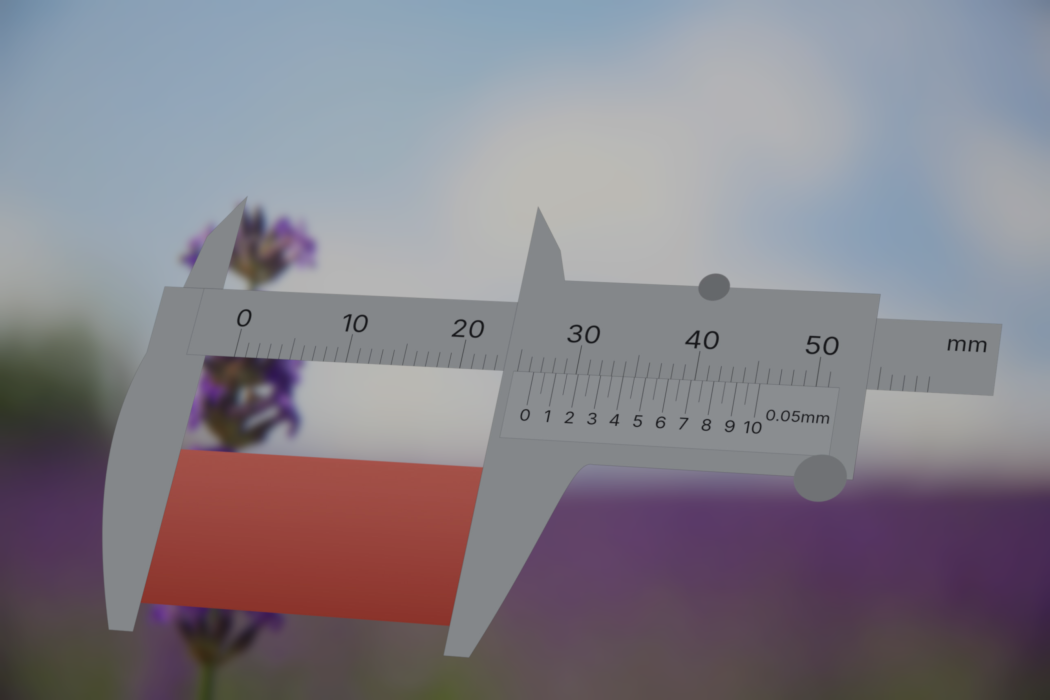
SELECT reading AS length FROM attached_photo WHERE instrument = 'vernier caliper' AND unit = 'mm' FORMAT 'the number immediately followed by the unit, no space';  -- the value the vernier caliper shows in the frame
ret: 26.4mm
